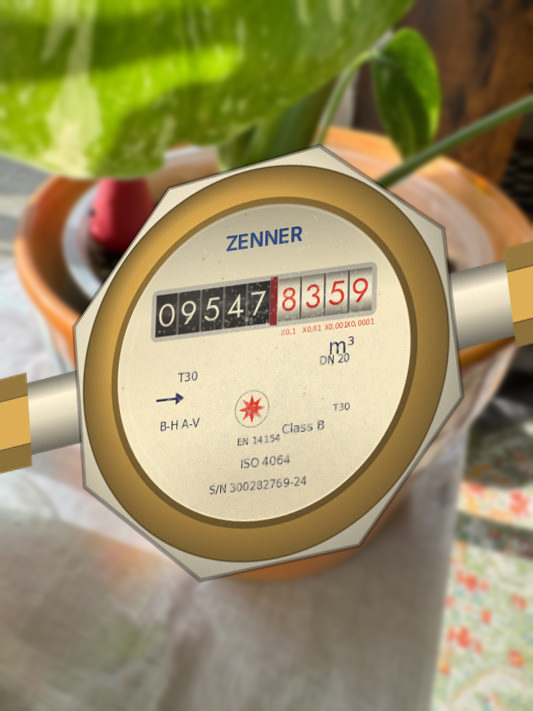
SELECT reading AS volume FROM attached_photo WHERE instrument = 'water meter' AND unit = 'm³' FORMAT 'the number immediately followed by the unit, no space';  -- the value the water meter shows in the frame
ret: 9547.8359m³
